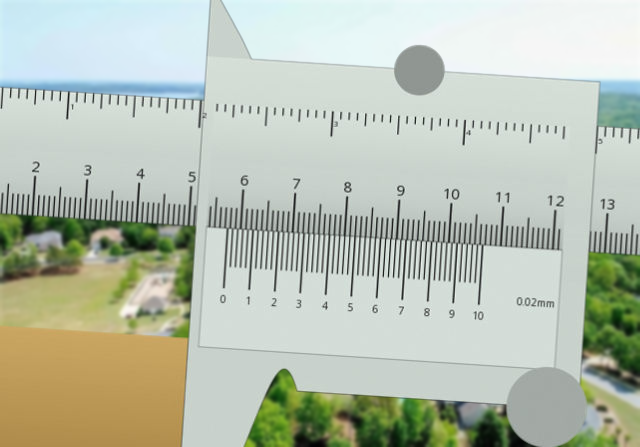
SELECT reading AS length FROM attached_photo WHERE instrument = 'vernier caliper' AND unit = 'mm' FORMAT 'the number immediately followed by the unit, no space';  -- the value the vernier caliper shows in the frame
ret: 57.5mm
